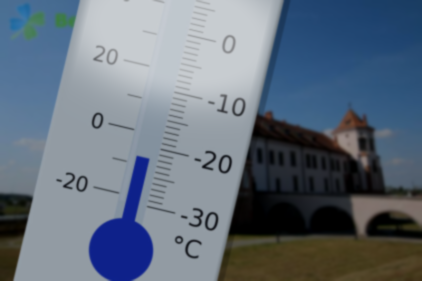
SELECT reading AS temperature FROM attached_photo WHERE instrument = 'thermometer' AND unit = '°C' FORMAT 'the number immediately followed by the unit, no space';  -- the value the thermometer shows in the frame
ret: -22°C
